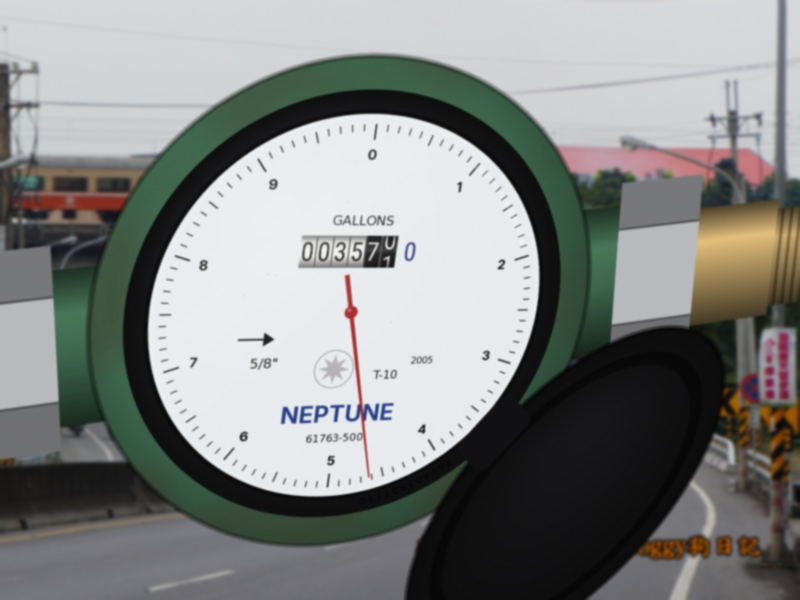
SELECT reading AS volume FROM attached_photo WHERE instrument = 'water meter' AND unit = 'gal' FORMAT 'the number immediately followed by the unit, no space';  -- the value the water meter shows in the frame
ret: 35704.6gal
